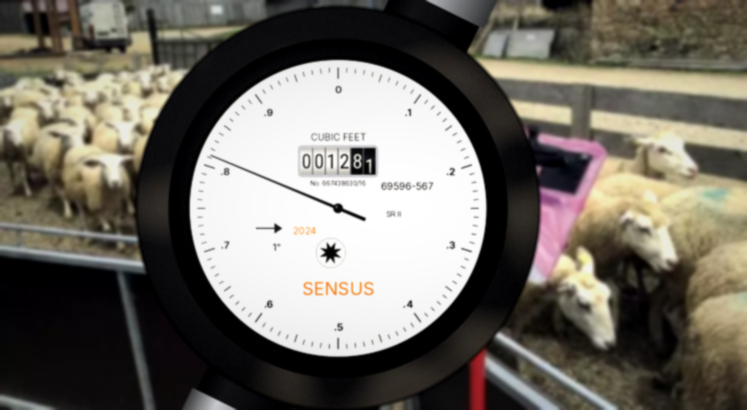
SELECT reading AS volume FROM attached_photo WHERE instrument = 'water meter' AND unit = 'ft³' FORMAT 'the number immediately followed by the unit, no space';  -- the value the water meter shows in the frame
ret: 1280.81ft³
